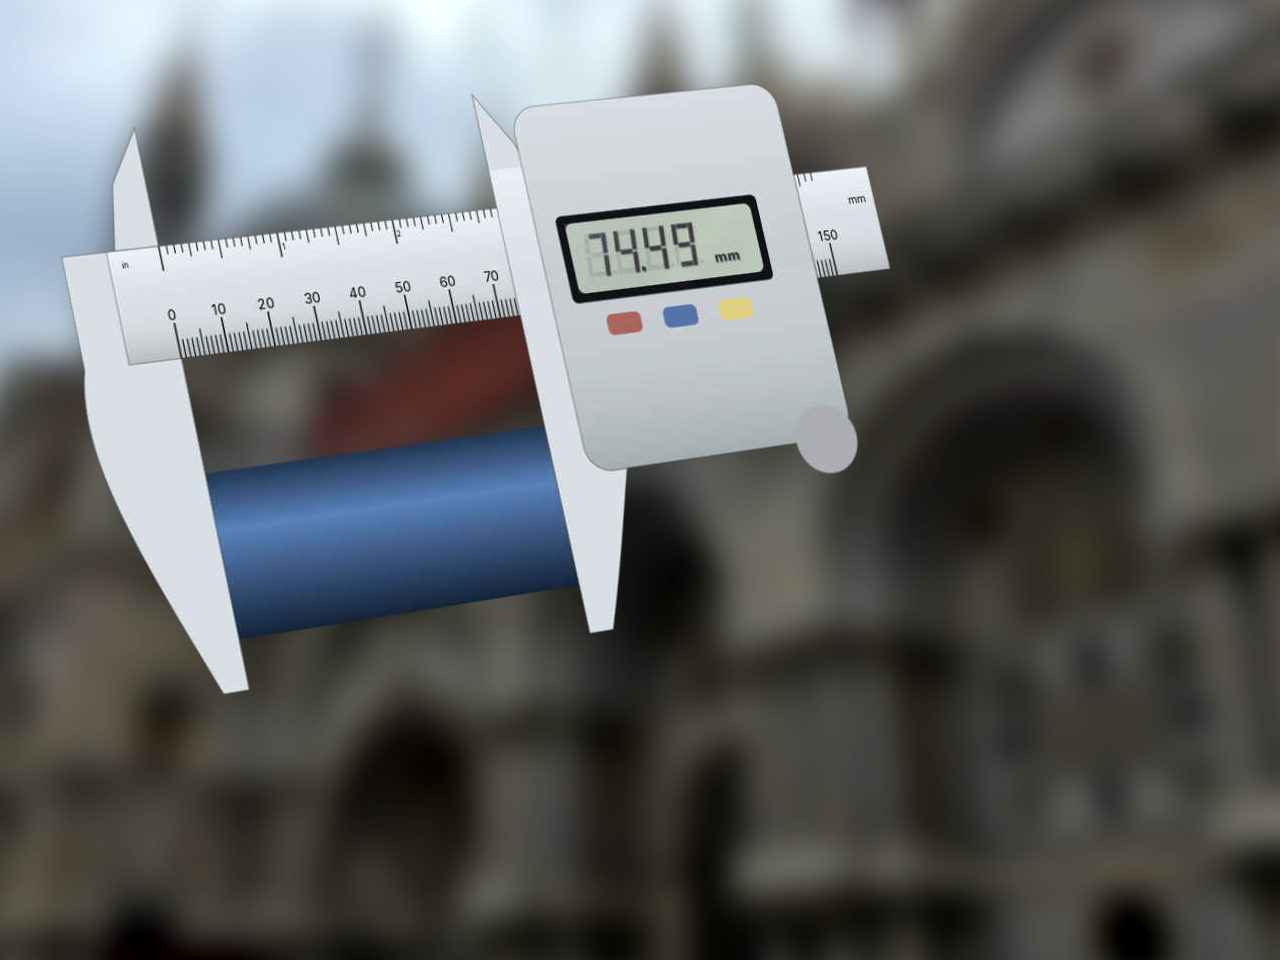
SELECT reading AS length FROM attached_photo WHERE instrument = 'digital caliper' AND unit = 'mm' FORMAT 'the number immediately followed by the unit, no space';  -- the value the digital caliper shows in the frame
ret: 74.49mm
